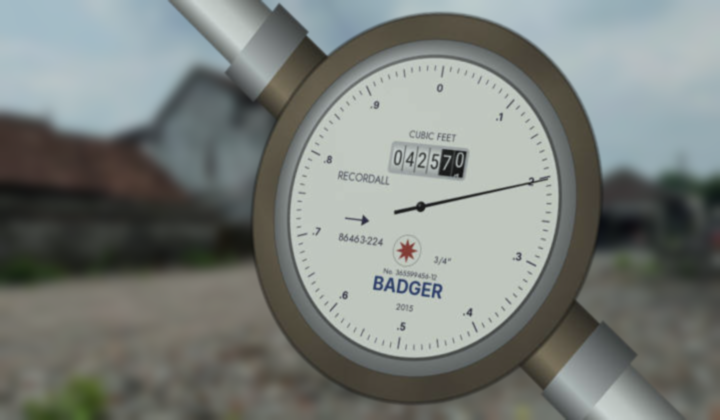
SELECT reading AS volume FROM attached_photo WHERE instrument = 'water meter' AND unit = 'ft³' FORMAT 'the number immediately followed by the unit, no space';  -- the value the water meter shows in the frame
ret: 42570.20ft³
